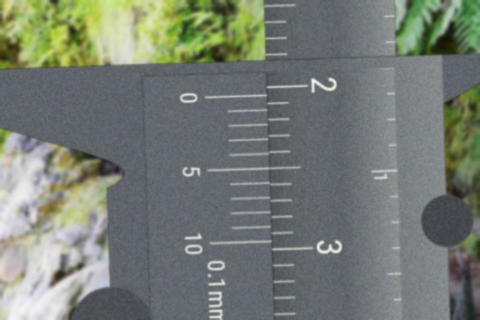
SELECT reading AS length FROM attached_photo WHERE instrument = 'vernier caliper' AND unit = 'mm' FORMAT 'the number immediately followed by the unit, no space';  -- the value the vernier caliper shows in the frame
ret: 20.5mm
